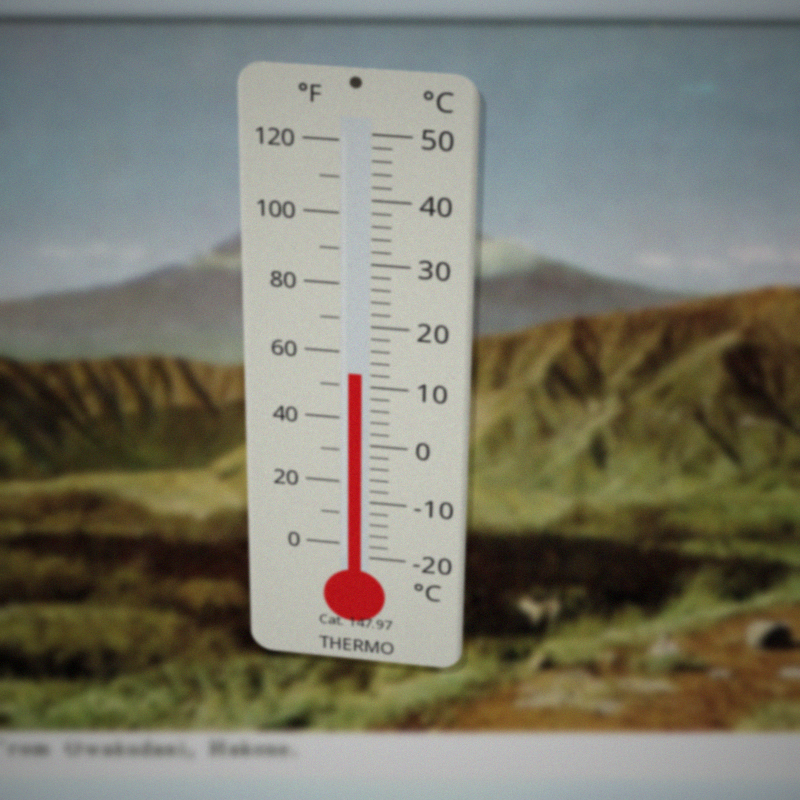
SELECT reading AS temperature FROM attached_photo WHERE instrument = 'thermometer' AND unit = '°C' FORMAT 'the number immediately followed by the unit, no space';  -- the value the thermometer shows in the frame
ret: 12°C
